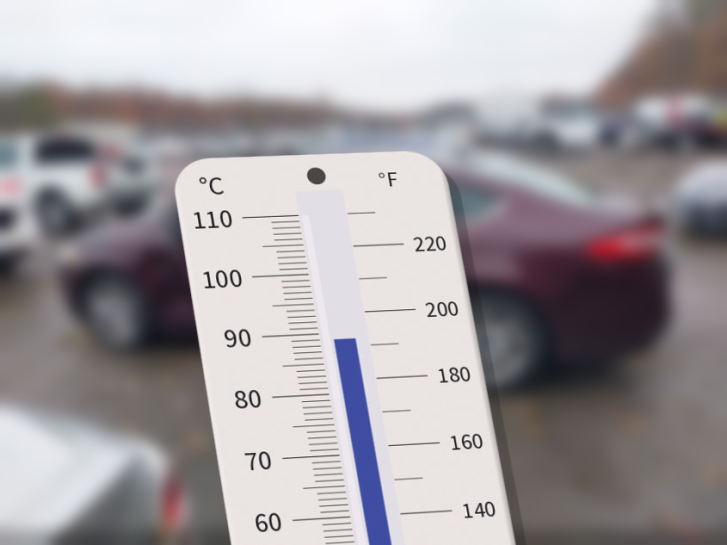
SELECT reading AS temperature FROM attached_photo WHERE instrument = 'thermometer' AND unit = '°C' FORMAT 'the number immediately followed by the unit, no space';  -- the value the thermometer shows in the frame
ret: 89°C
